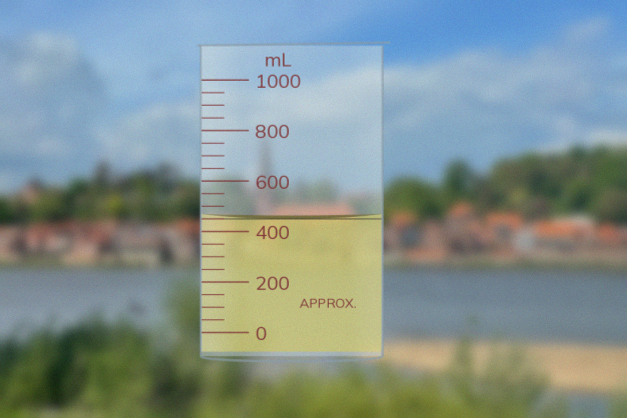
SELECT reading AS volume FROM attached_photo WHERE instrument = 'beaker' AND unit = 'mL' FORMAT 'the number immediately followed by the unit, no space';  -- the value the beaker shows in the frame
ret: 450mL
